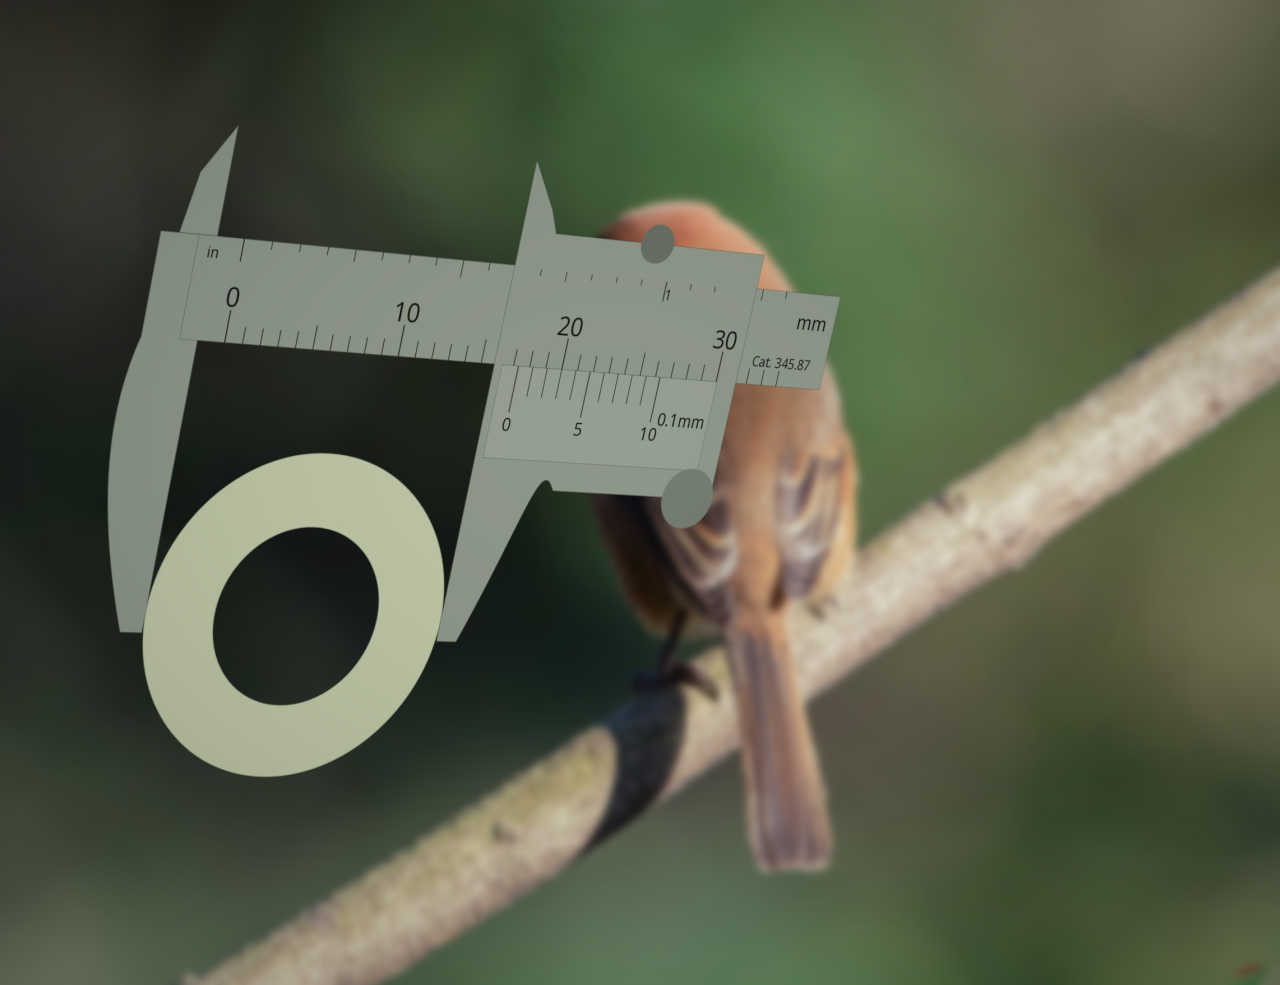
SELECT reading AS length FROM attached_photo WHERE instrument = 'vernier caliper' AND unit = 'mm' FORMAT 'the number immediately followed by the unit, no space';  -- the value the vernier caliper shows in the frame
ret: 17.3mm
